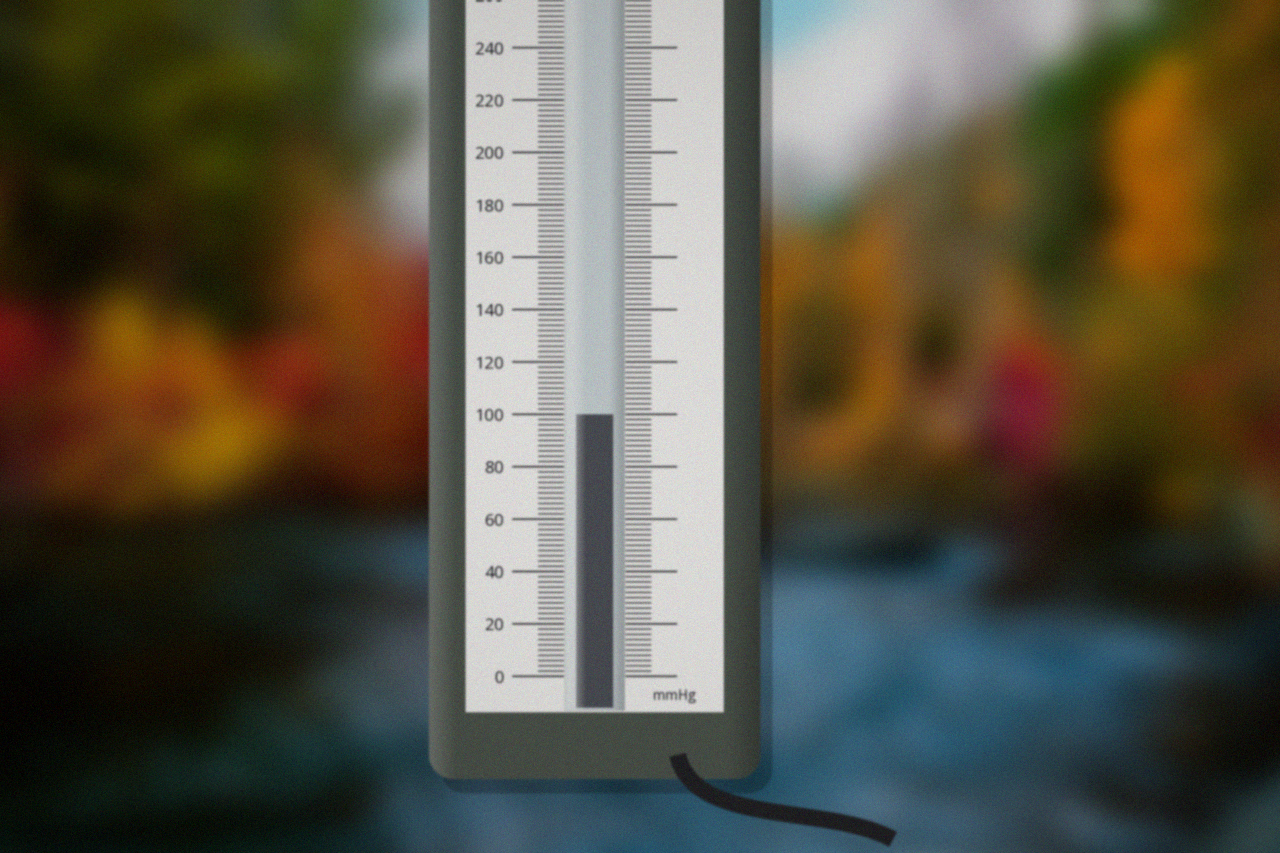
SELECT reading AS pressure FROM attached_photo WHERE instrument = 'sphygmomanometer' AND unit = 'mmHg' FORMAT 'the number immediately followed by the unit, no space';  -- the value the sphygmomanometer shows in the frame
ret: 100mmHg
